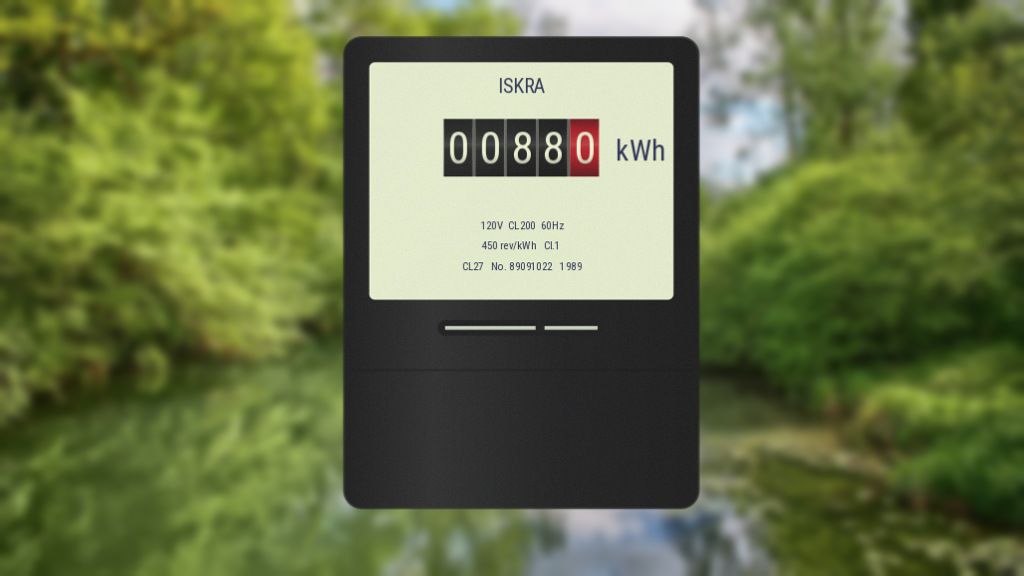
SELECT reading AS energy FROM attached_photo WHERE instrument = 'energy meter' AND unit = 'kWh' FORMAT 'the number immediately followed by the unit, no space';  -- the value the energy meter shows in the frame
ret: 88.0kWh
